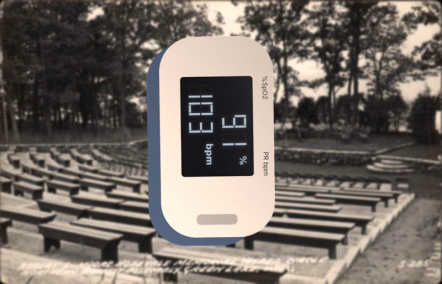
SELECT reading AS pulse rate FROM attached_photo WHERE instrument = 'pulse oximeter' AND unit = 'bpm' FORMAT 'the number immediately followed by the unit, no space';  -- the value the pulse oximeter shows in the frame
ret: 103bpm
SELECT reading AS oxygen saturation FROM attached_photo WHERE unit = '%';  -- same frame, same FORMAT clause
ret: 91%
